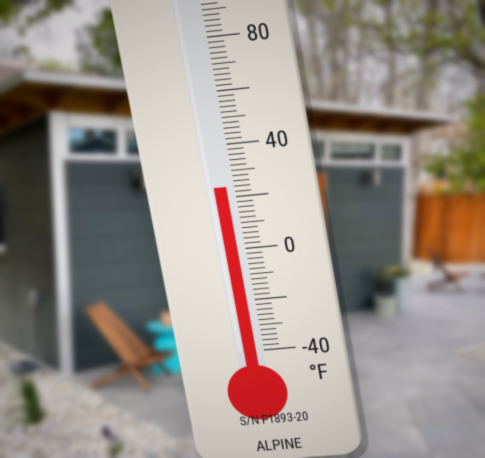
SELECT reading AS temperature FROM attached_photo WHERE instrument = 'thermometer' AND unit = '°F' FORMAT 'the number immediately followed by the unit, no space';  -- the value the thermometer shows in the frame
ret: 24°F
